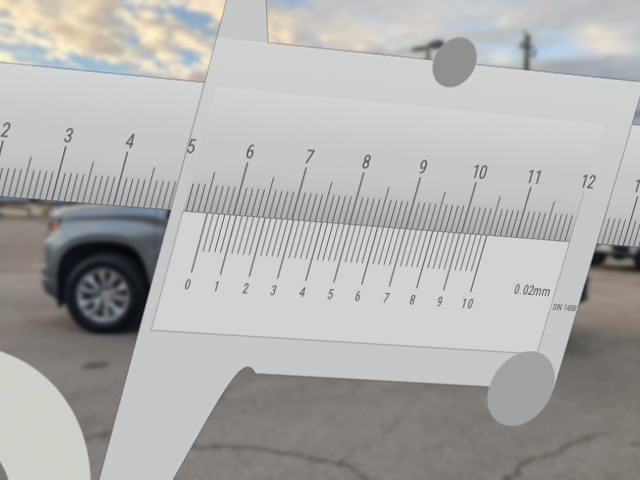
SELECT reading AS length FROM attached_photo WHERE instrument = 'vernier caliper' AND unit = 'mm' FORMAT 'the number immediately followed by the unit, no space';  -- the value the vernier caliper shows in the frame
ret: 55.6mm
